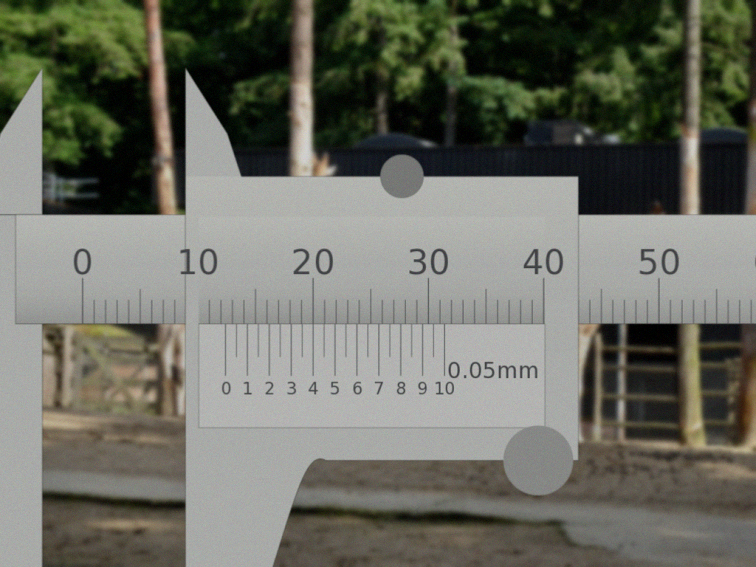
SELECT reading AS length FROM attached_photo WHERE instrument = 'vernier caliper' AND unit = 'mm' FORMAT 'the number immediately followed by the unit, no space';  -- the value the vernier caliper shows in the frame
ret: 12.4mm
